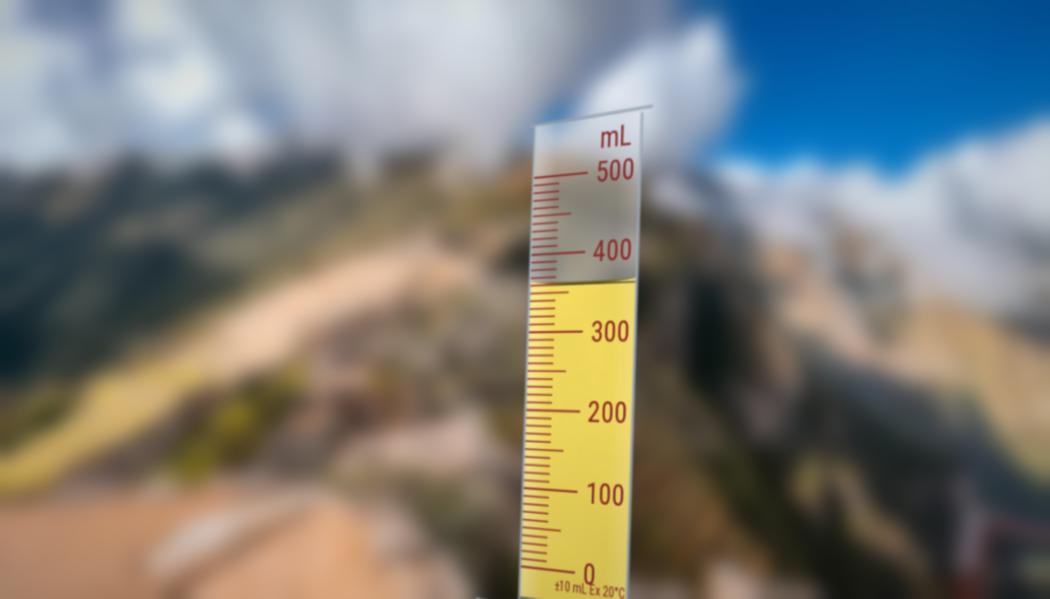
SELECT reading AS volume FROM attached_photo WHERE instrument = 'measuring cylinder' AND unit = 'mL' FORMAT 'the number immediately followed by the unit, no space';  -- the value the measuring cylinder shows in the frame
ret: 360mL
